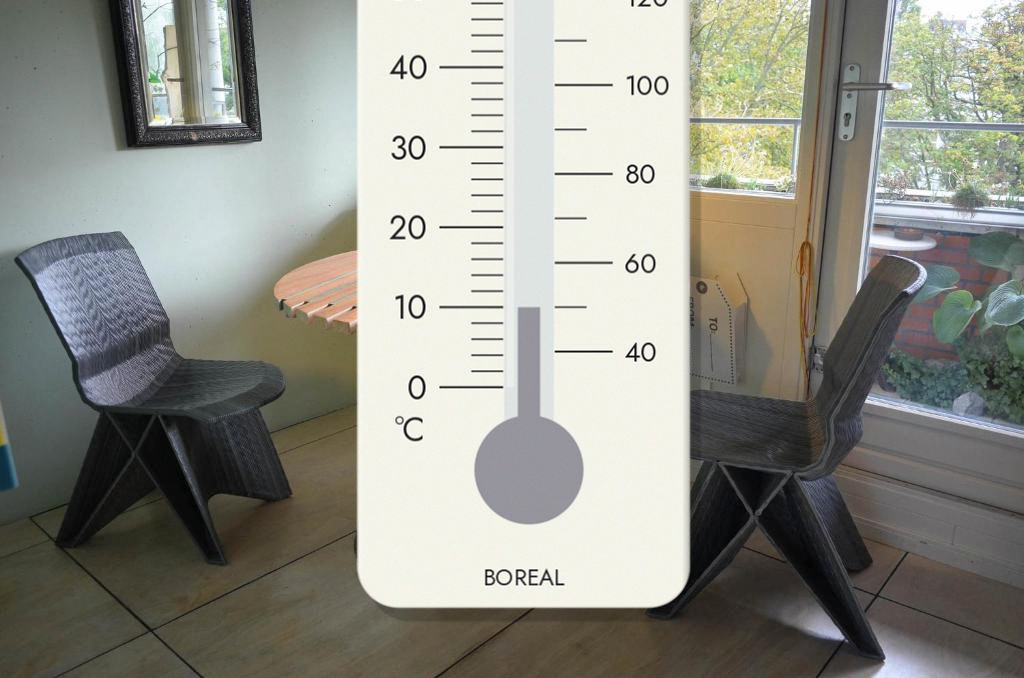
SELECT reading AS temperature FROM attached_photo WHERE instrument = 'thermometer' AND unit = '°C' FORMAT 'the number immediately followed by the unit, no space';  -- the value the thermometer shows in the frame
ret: 10°C
